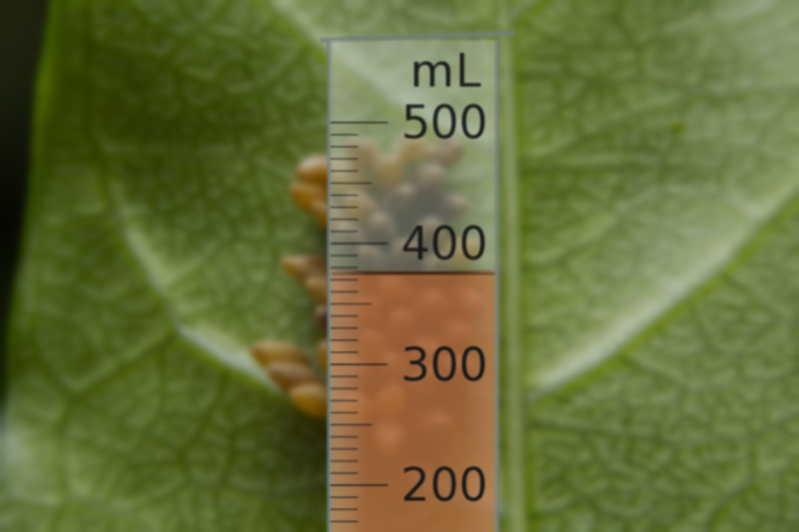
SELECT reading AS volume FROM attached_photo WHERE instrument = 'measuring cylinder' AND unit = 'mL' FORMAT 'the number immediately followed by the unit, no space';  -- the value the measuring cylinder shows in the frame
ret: 375mL
